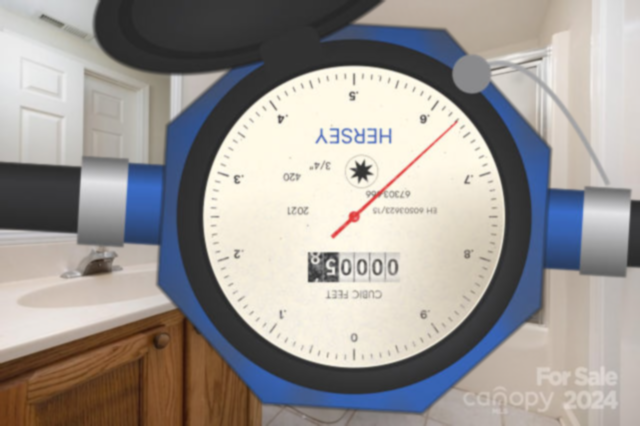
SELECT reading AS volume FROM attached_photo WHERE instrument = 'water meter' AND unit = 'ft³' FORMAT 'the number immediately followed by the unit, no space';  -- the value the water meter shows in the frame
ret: 57.63ft³
